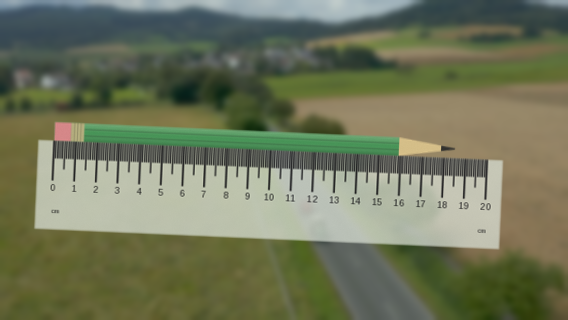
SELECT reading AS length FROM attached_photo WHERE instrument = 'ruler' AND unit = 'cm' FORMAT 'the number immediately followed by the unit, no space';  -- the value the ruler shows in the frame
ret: 18.5cm
